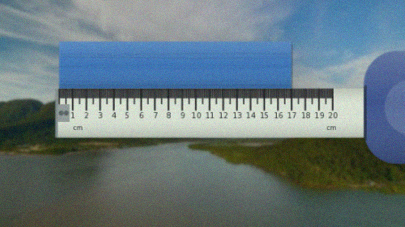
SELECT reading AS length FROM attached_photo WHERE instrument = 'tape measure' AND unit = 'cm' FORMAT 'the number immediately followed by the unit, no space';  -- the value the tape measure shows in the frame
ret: 17cm
